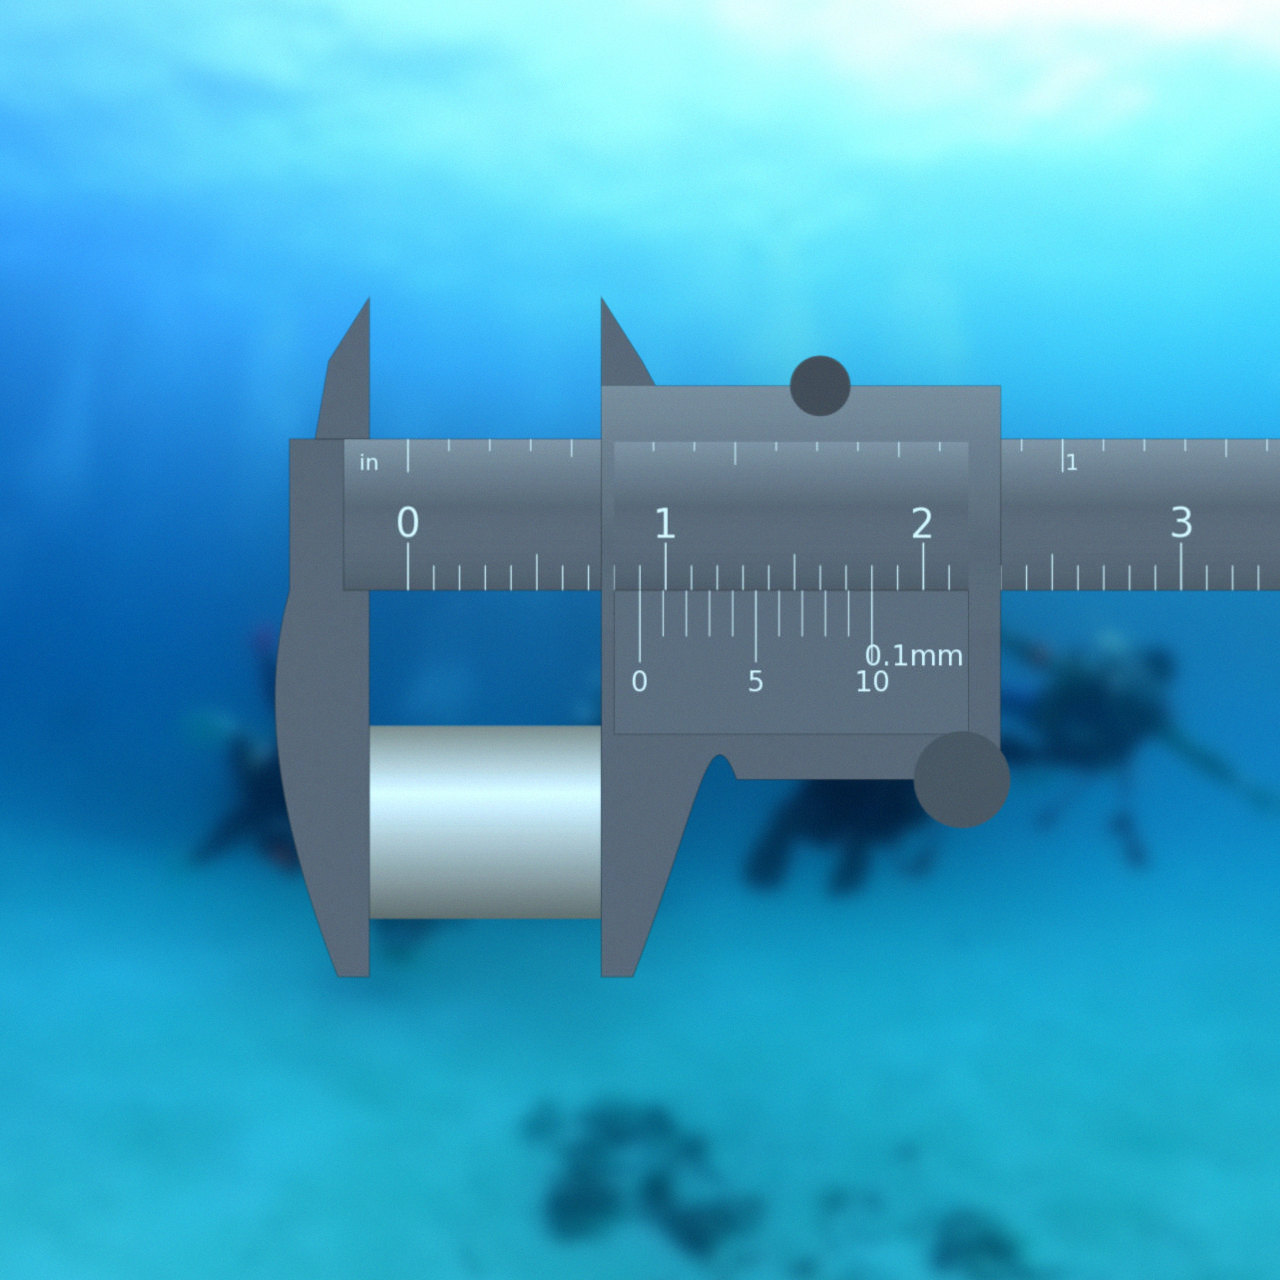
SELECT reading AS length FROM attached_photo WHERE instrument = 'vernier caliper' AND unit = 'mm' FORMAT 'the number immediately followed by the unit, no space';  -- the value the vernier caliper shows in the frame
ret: 9.0mm
